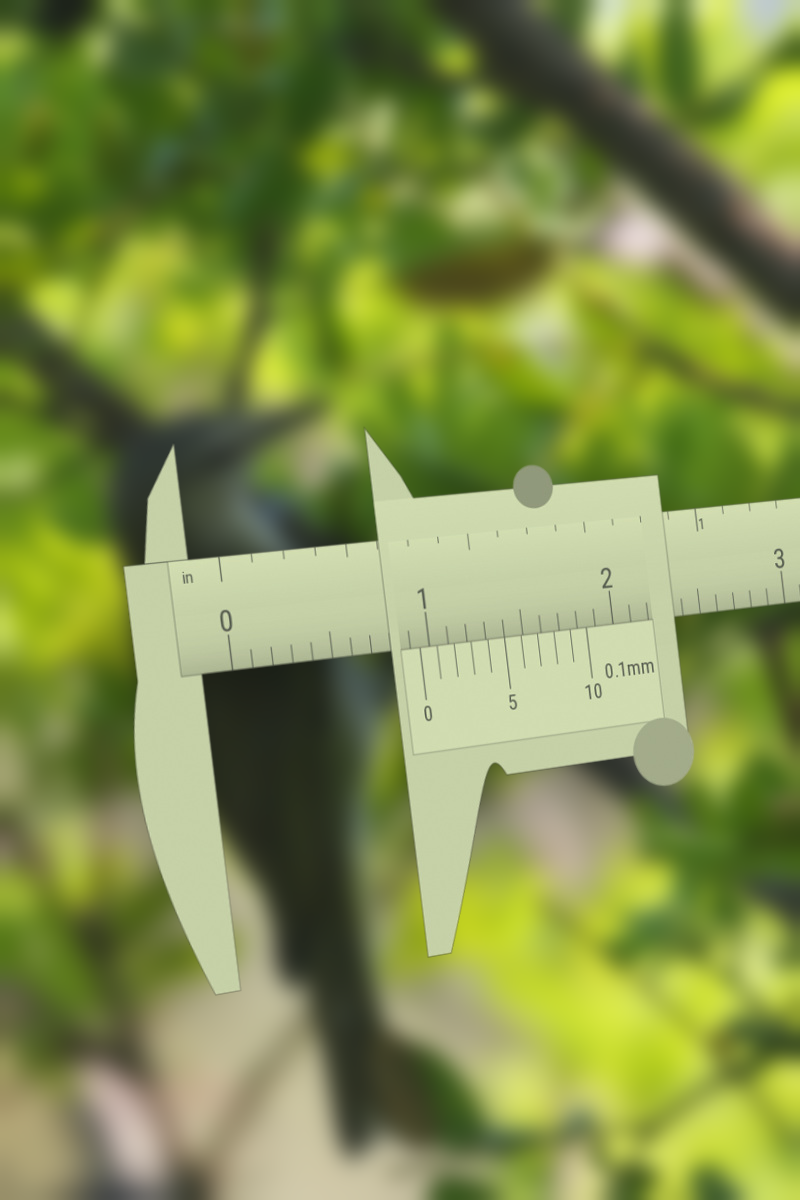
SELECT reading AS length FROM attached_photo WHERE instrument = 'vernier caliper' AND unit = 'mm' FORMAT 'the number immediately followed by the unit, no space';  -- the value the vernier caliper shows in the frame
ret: 9.5mm
